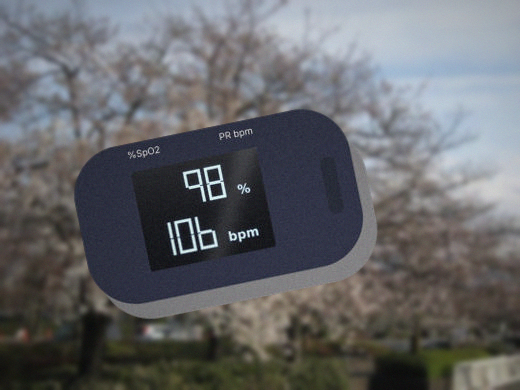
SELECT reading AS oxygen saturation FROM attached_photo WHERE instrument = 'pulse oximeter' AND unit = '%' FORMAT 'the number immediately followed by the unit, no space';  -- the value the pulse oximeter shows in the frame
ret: 98%
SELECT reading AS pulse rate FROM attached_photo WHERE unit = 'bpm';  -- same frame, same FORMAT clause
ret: 106bpm
